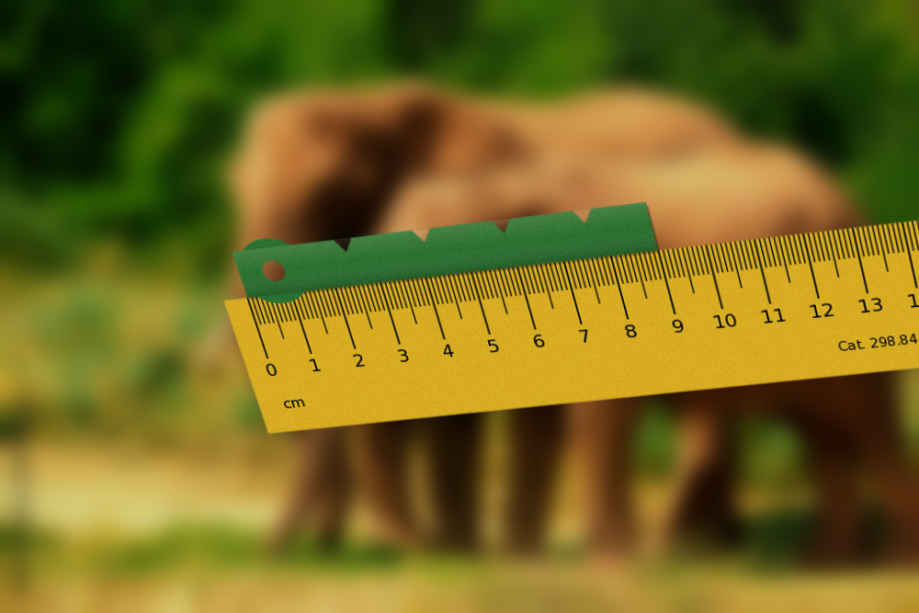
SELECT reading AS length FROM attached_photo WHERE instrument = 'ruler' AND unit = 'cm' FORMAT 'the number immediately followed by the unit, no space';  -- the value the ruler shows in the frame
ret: 9cm
